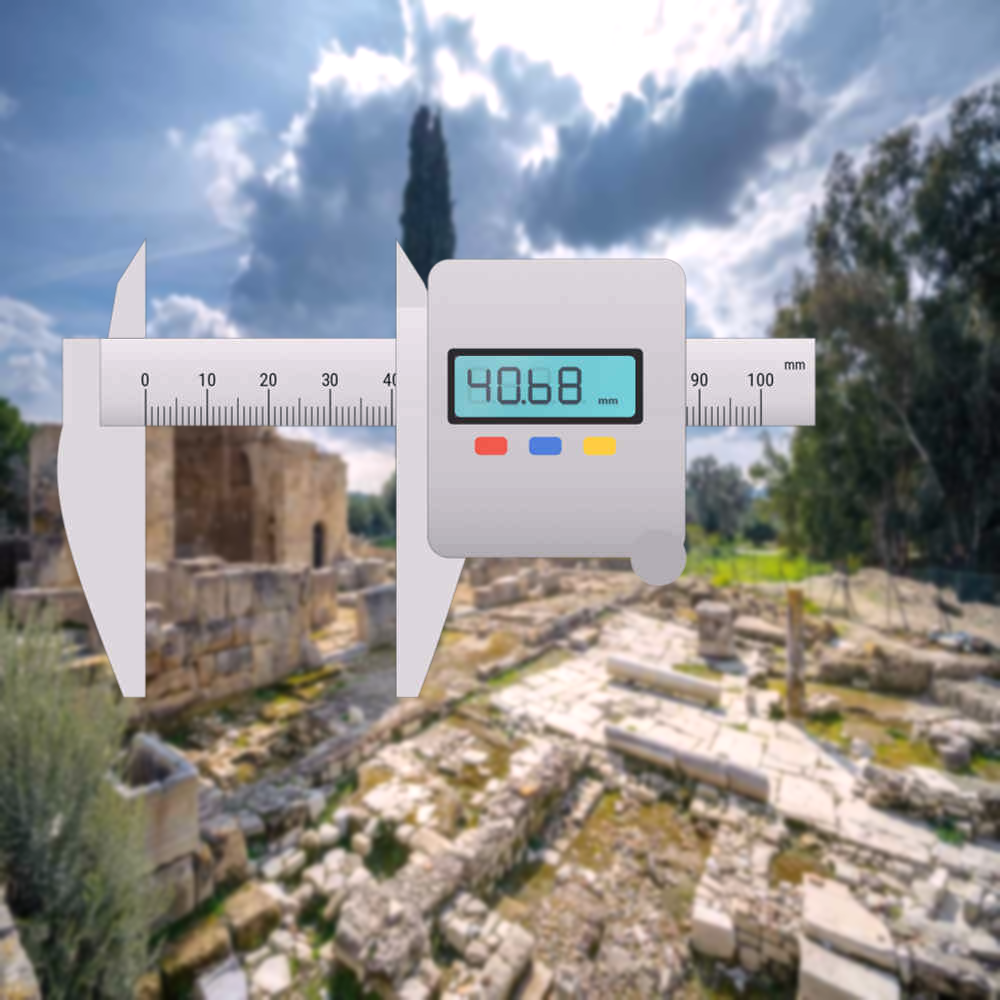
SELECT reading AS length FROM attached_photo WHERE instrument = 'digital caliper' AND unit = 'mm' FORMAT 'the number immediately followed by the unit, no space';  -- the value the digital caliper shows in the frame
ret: 40.68mm
